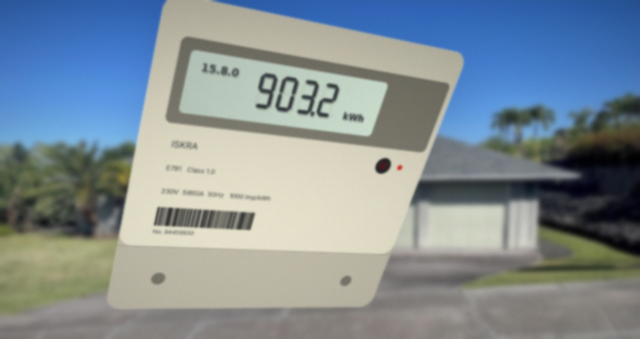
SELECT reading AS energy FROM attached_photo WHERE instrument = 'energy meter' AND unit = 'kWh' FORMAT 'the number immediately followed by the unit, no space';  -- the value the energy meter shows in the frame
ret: 903.2kWh
